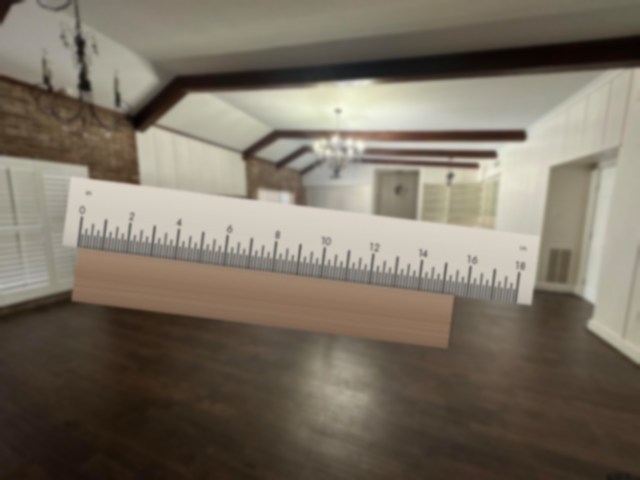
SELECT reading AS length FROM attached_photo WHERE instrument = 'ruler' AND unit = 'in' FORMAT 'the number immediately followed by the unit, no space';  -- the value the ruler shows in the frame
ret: 15.5in
